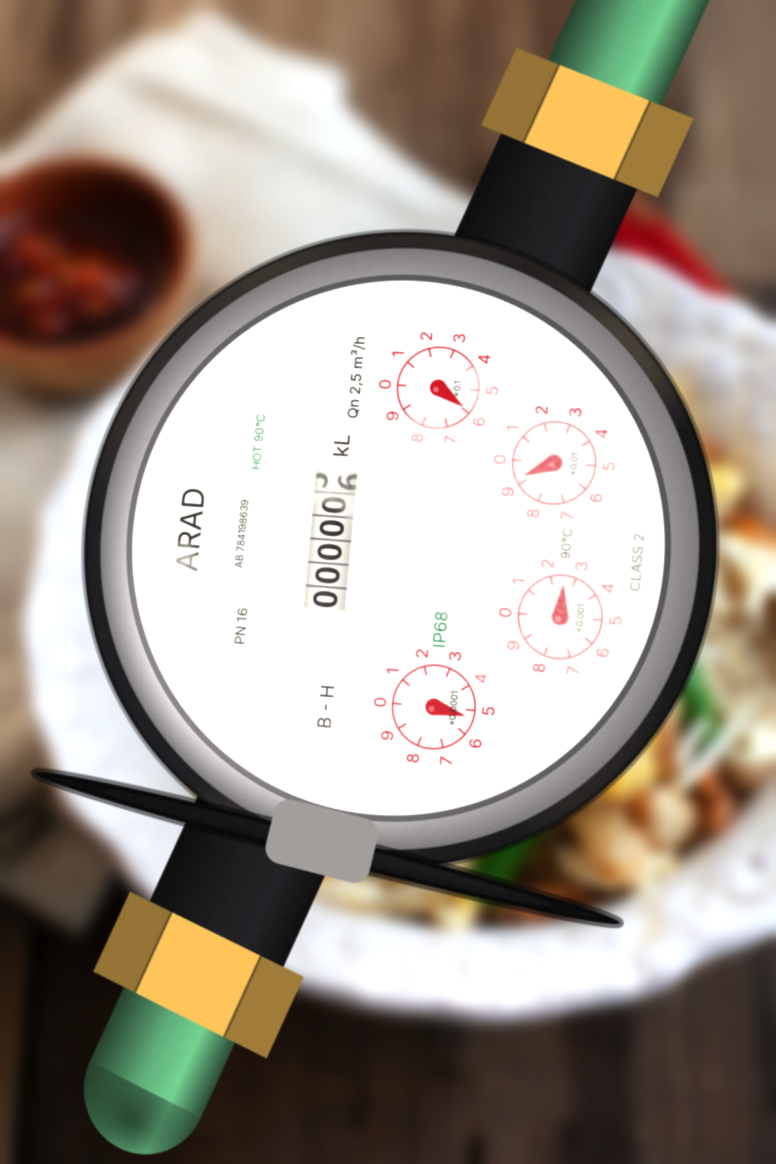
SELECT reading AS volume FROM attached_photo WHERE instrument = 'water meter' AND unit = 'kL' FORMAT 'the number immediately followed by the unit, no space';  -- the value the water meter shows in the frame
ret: 5.5925kL
